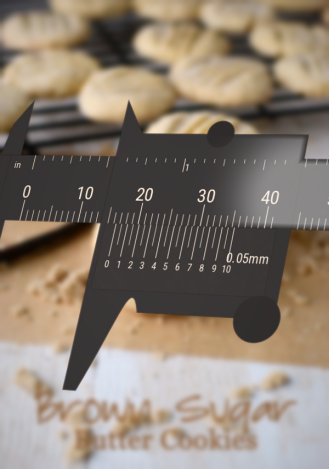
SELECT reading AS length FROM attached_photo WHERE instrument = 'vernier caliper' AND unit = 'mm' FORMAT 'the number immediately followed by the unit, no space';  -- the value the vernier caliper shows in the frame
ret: 16.4mm
